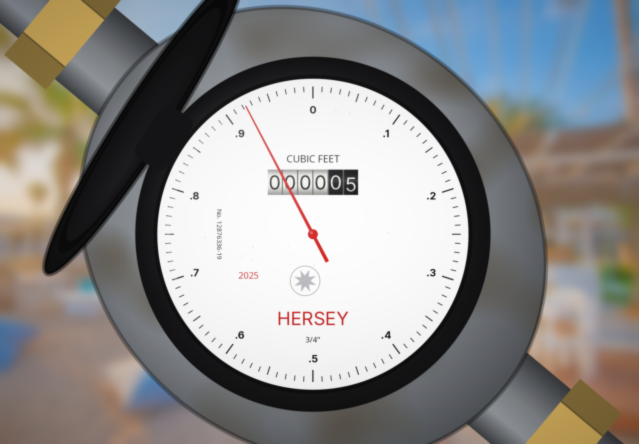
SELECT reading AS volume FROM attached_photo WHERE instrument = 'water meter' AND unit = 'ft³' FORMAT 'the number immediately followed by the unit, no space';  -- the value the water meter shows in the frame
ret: 4.92ft³
